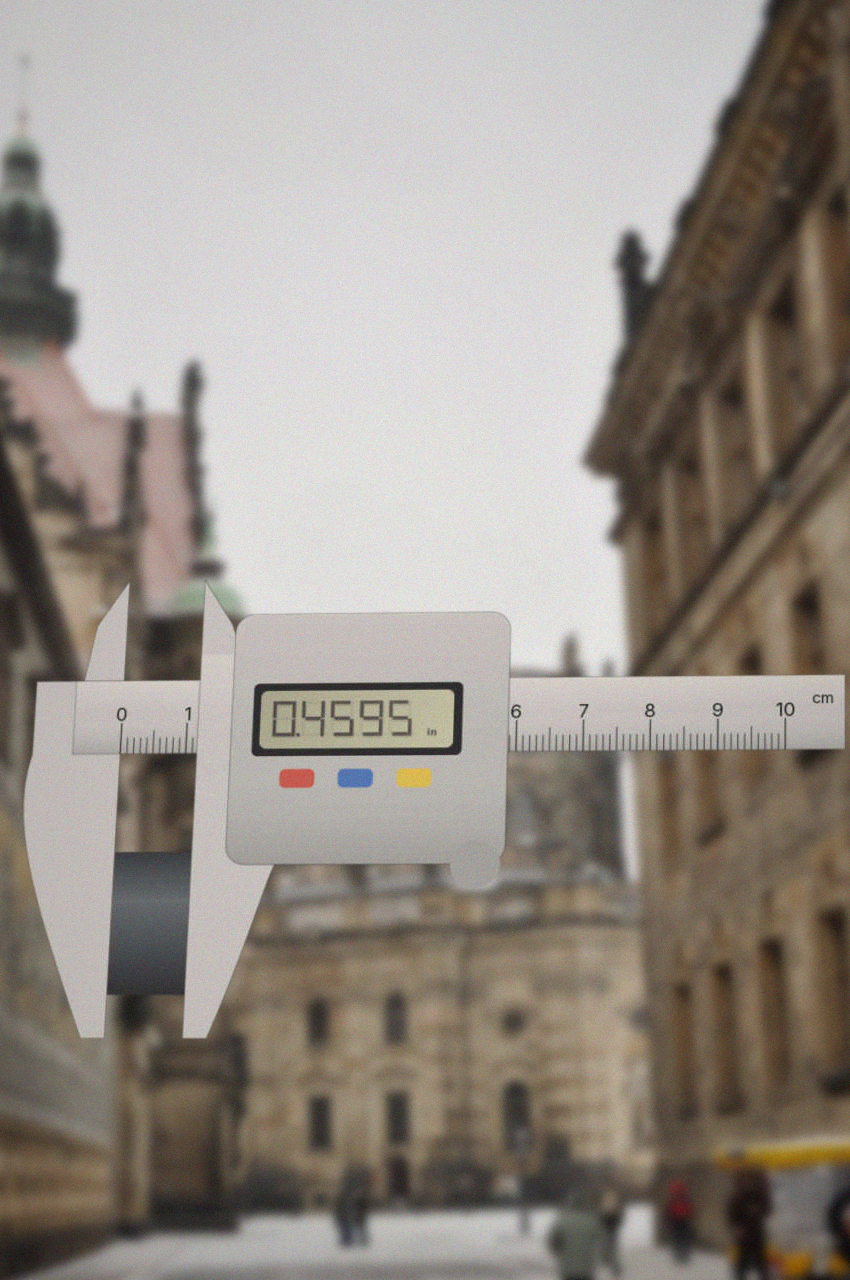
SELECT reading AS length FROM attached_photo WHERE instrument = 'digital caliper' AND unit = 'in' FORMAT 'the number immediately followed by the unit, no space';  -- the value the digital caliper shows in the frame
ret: 0.4595in
